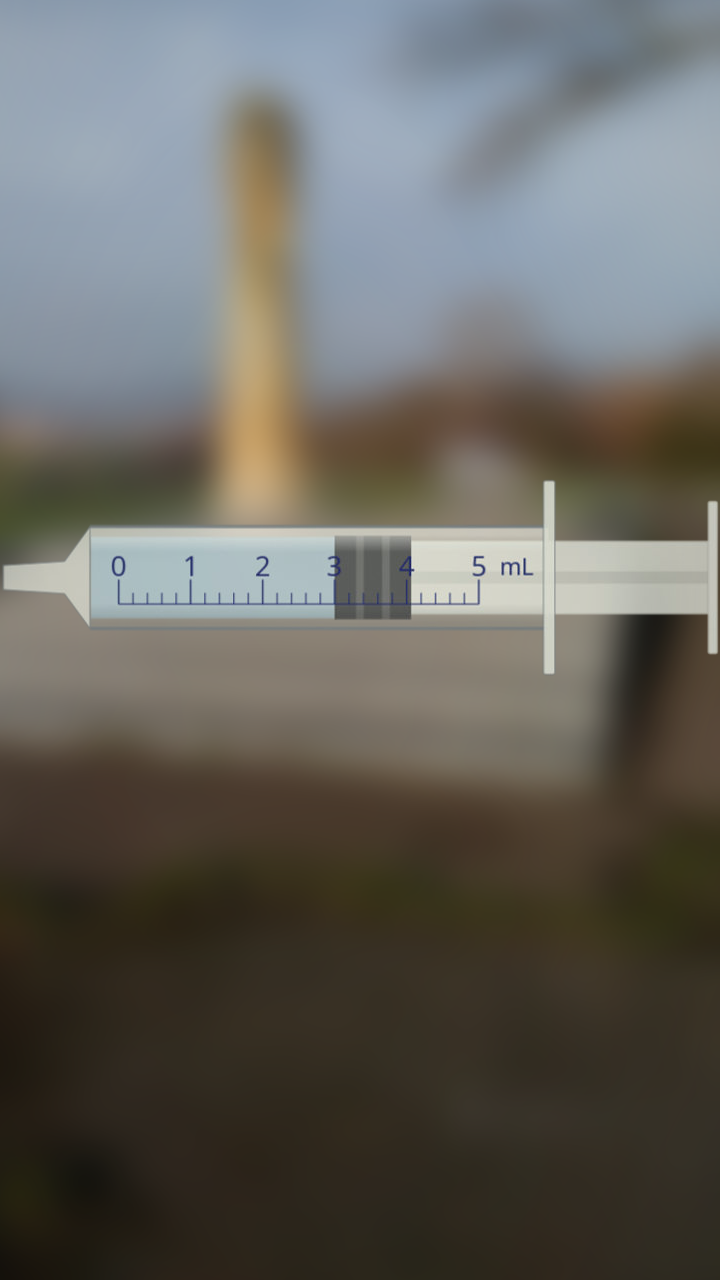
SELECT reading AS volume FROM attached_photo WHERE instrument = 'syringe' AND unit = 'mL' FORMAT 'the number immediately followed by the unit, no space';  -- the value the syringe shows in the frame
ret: 3mL
